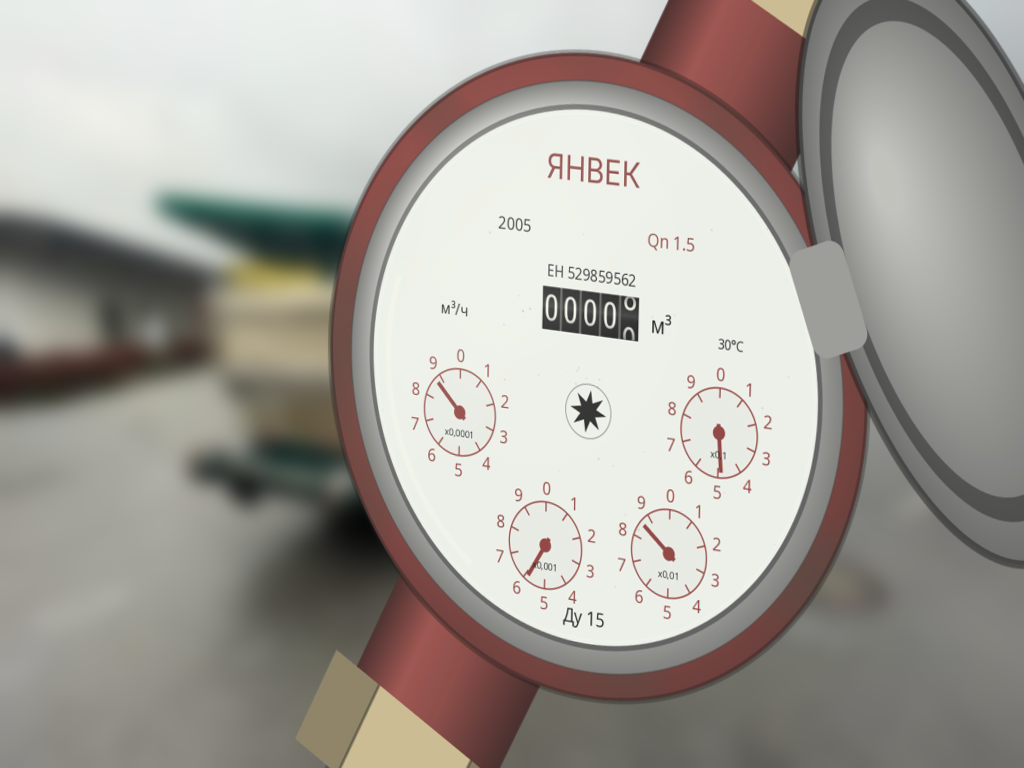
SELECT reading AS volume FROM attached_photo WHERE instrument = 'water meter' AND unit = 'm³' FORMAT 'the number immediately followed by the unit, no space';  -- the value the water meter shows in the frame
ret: 8.4858m³
